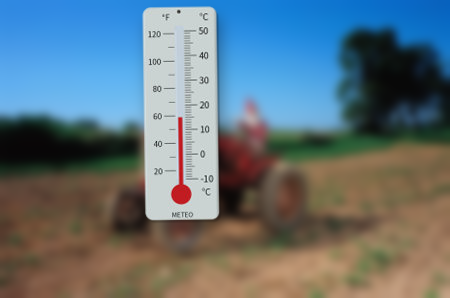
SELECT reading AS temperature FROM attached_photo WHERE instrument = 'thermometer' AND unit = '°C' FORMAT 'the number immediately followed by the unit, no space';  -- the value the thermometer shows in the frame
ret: 15°C
